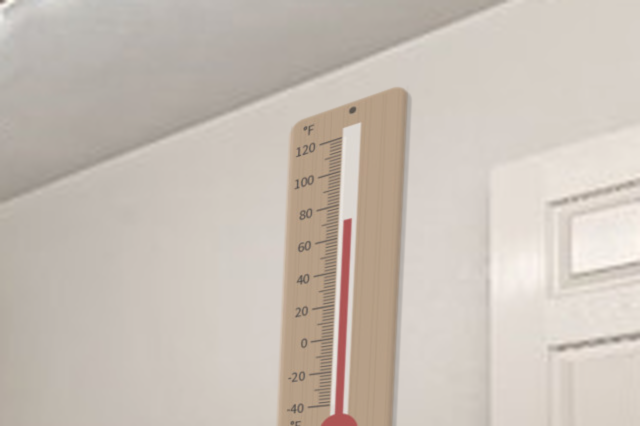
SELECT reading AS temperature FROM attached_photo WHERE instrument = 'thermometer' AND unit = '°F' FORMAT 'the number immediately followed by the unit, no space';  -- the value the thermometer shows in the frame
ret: 70°F
